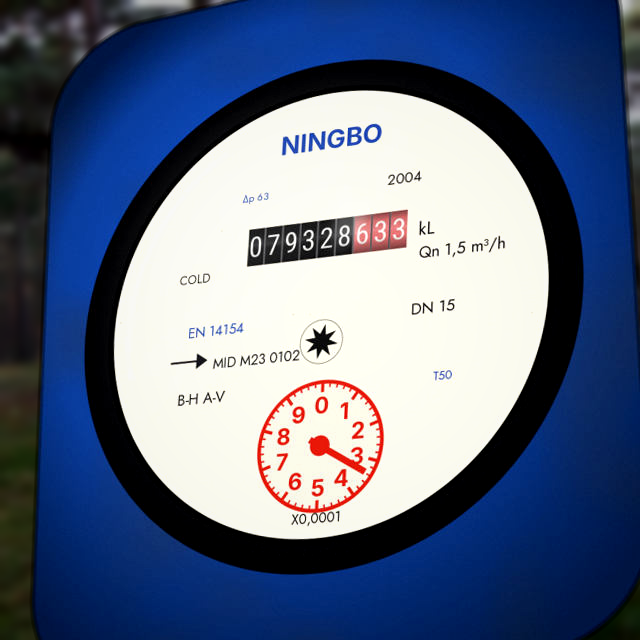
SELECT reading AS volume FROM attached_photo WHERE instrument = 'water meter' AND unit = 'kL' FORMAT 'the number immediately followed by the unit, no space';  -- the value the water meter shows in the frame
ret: 79328.6333kL
